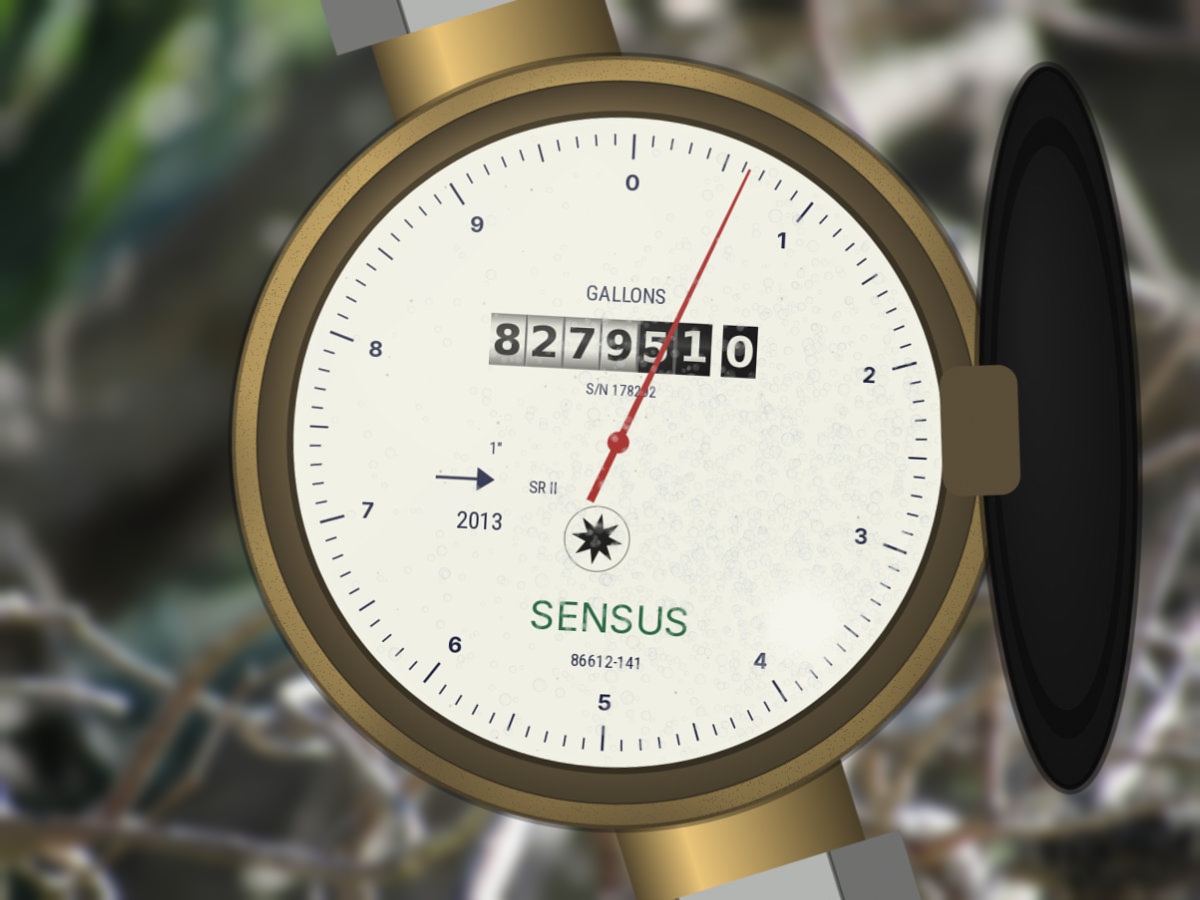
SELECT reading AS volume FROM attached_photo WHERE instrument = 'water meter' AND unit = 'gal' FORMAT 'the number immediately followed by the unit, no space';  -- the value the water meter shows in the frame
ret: 8279510.6gal
